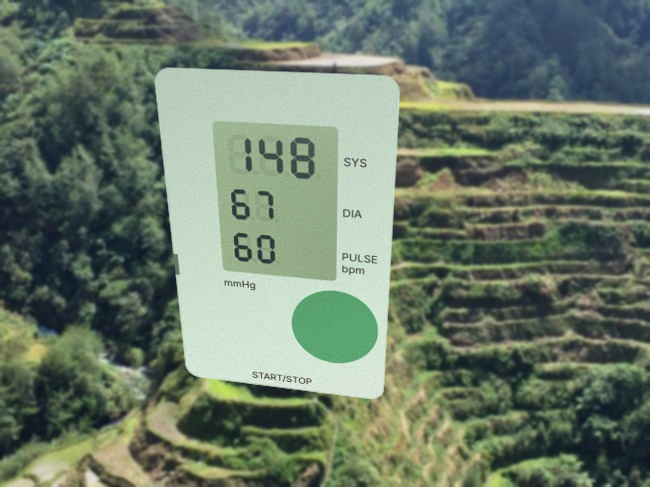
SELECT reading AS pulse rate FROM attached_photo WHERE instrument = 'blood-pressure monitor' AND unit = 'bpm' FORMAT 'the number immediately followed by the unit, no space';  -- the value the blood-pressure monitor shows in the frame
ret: 60bpm
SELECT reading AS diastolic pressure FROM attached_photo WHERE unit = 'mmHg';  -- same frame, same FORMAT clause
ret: 67mmHg
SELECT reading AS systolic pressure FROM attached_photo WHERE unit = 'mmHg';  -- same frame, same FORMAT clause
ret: 148mmHg
